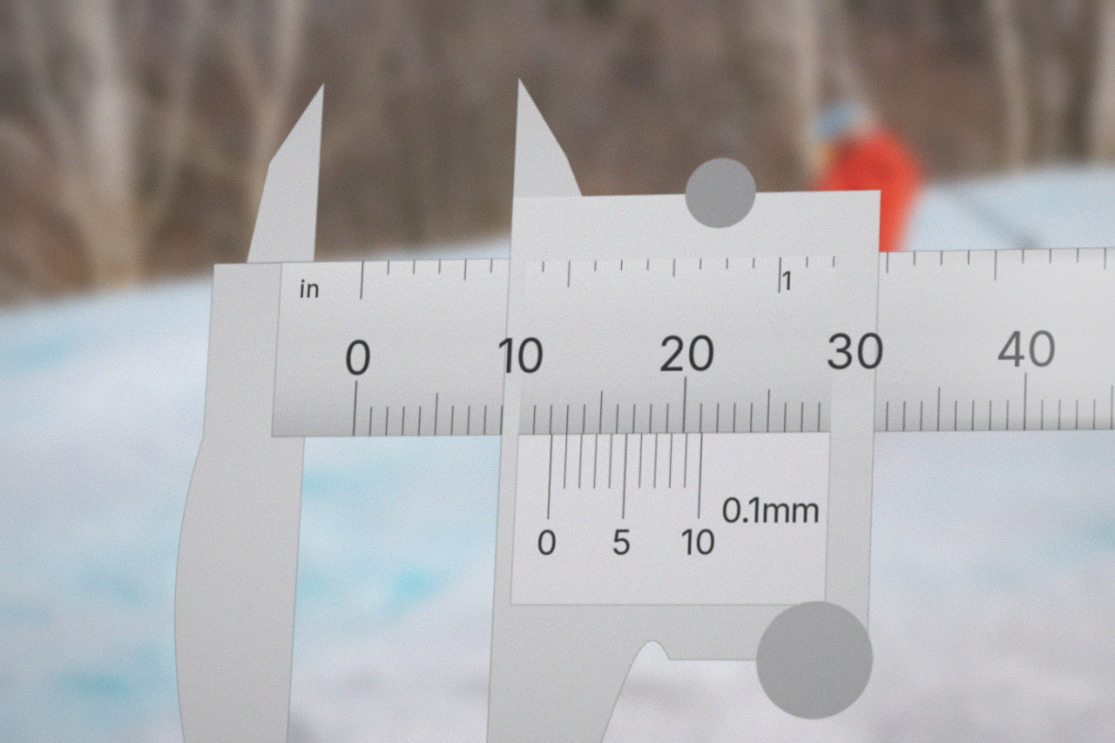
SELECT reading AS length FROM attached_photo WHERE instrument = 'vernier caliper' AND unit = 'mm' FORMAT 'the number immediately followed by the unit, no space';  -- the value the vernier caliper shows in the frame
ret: 12.1mm
